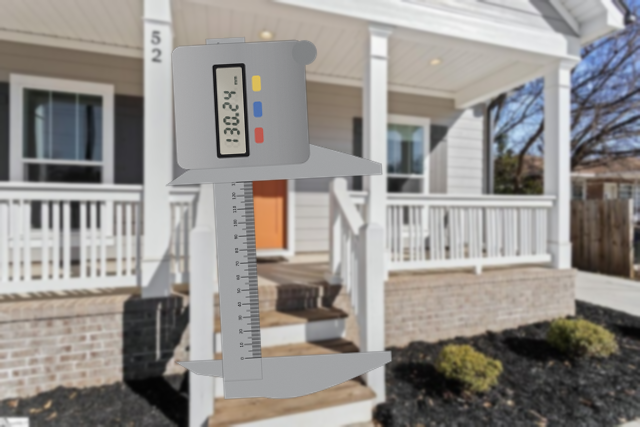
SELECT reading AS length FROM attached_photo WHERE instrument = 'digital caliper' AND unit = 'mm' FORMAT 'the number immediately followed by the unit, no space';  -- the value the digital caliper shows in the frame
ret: 130.24mm
